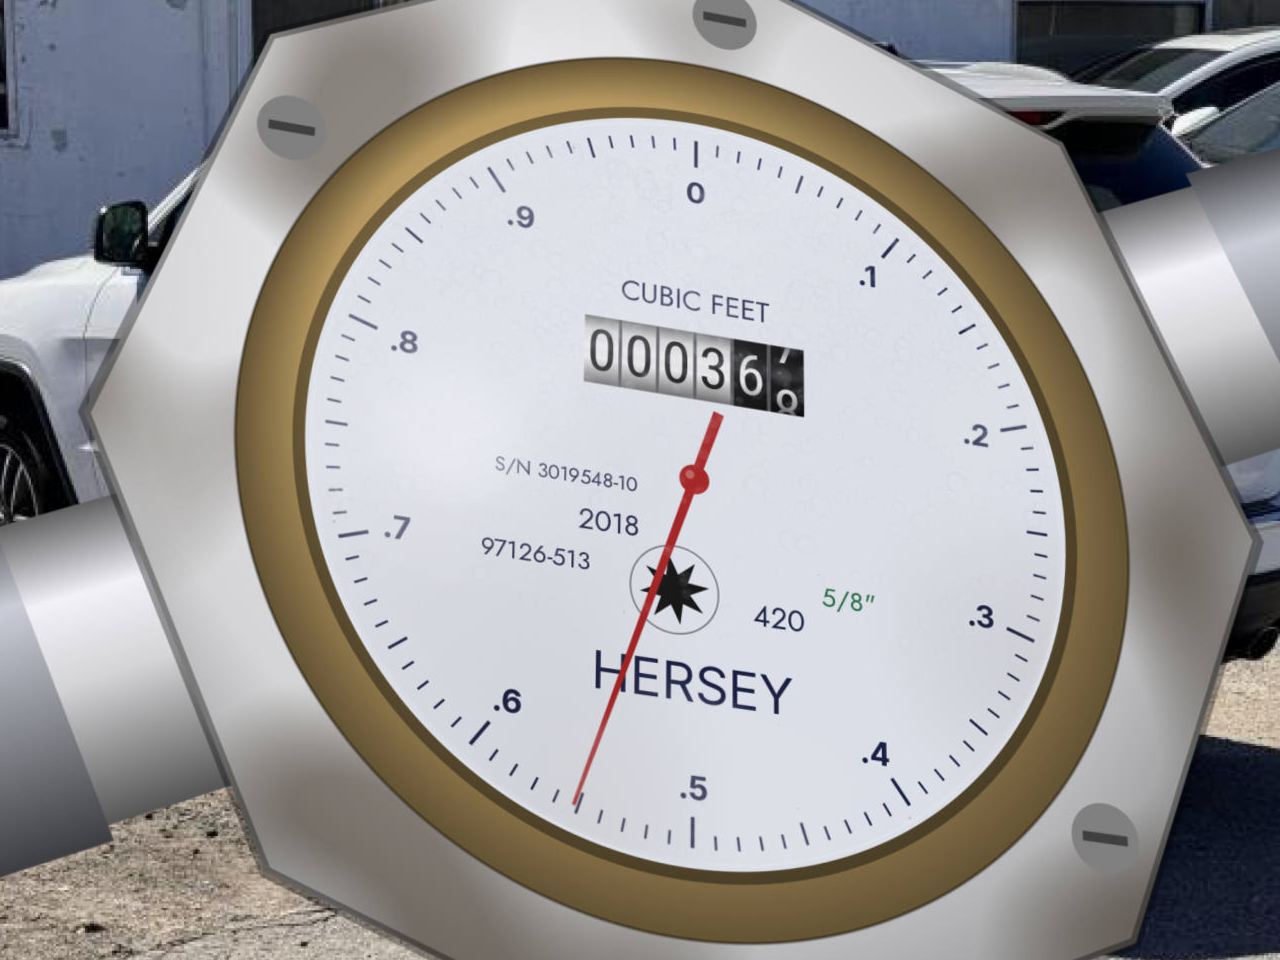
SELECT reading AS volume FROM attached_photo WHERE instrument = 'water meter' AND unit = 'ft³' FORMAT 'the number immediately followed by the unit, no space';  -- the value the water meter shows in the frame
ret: 367.55ft³
